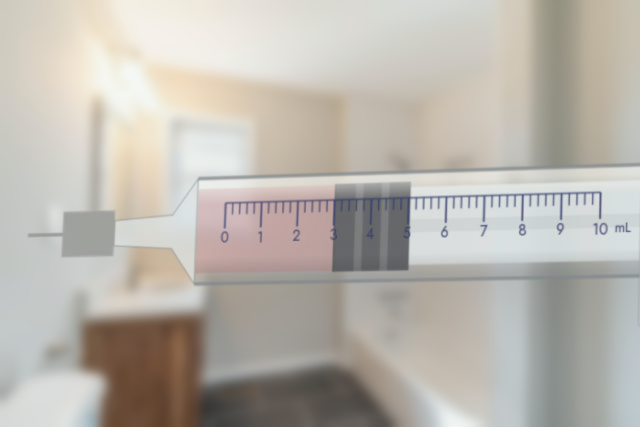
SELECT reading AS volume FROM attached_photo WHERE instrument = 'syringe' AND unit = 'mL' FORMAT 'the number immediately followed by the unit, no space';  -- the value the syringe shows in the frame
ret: 3mL
